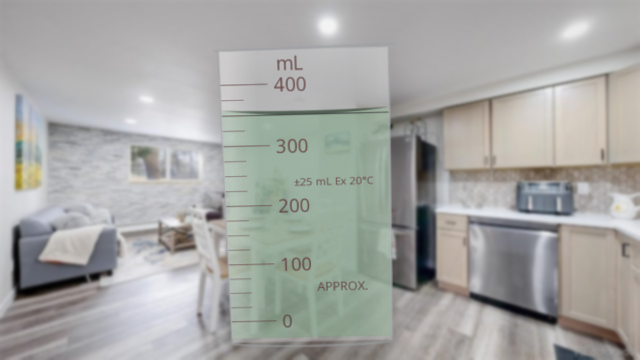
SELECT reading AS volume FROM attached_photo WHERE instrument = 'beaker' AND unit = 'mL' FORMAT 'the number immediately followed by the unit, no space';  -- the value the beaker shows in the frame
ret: 350mL
